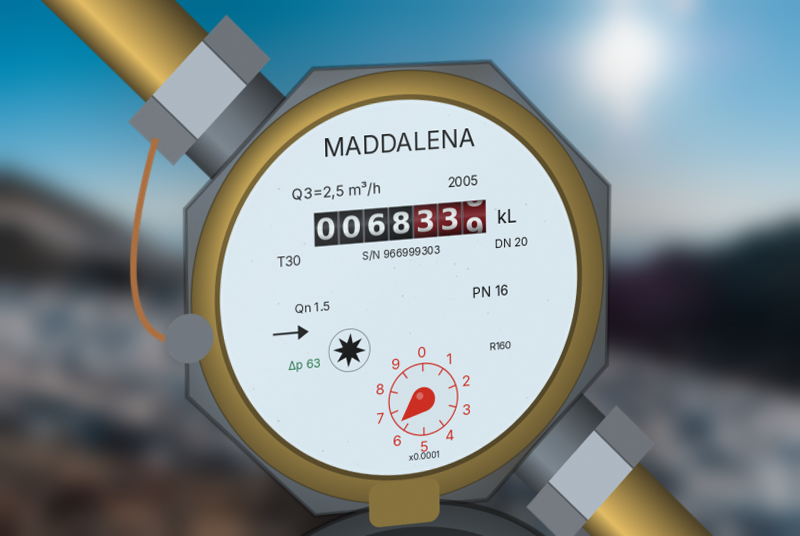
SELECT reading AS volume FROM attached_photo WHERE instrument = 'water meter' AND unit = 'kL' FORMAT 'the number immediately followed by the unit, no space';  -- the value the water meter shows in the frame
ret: 68.3386kL
